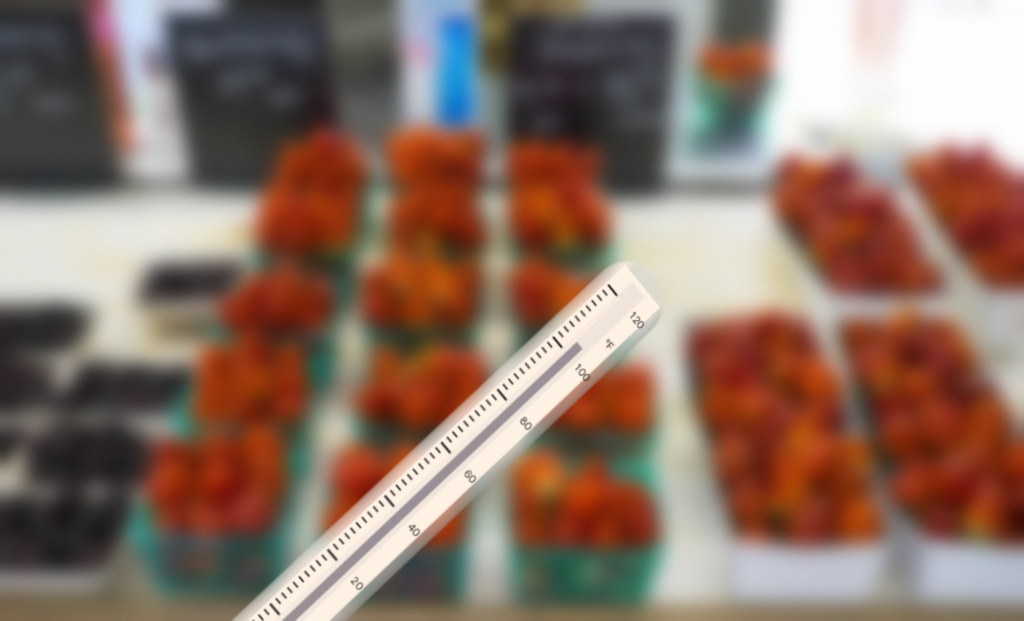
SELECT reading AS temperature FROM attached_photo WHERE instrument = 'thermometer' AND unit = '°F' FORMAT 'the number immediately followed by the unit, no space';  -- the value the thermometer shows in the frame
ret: 104°F
